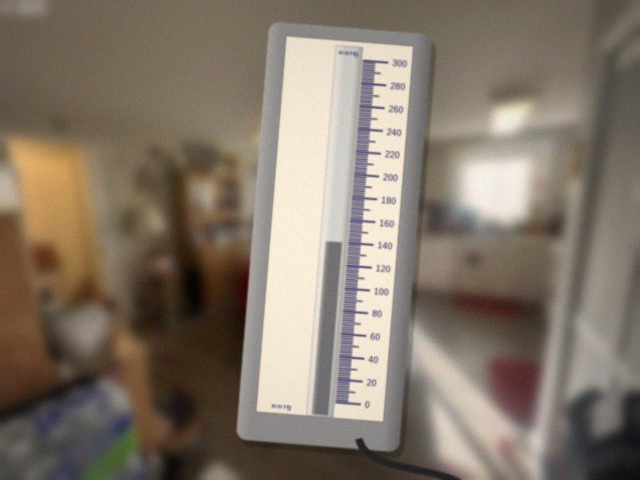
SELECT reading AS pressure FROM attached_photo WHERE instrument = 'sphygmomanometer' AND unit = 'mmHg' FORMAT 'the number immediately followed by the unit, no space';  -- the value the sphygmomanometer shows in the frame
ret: 140mmHg
